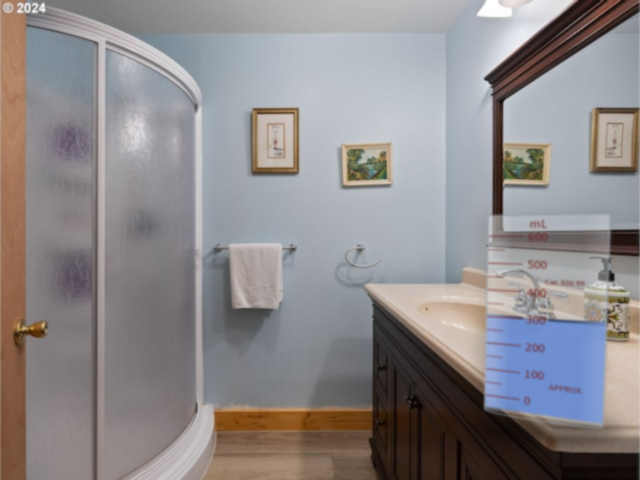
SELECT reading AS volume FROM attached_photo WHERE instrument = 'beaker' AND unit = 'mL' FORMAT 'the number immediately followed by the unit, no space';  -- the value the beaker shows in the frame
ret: 300mL
